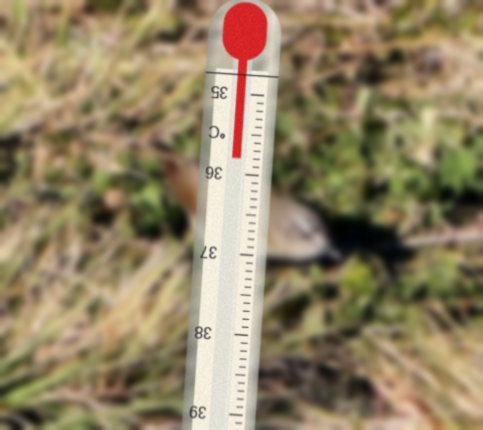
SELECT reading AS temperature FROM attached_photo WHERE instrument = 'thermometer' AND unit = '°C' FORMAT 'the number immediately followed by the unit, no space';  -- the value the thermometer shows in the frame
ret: 35.8°C
